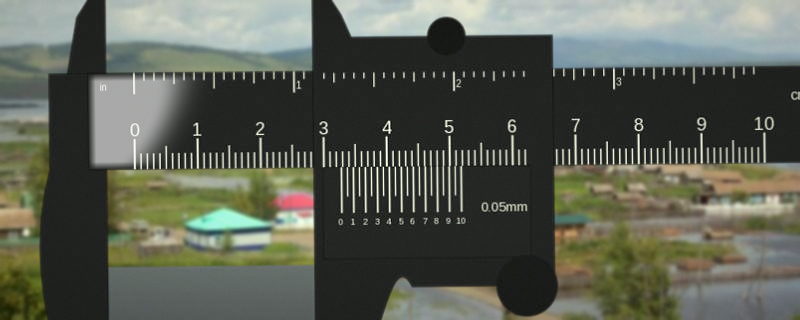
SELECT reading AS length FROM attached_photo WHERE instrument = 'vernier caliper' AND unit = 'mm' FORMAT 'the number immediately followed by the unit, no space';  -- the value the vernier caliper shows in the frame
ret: 32.8mm
